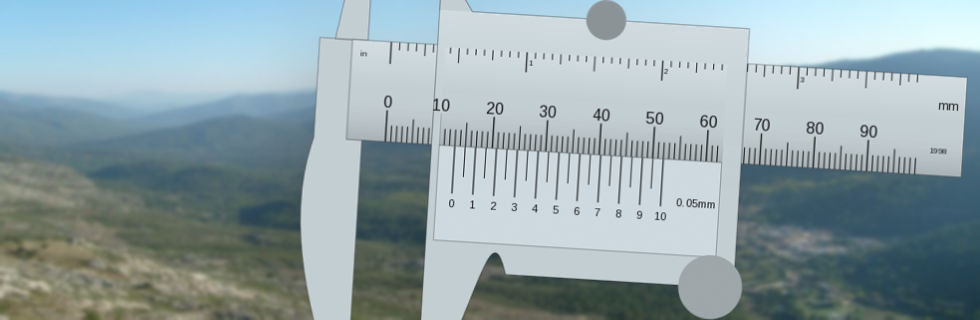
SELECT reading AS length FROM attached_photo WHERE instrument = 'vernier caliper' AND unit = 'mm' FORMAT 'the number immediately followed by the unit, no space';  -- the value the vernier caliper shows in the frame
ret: 13.0mm
